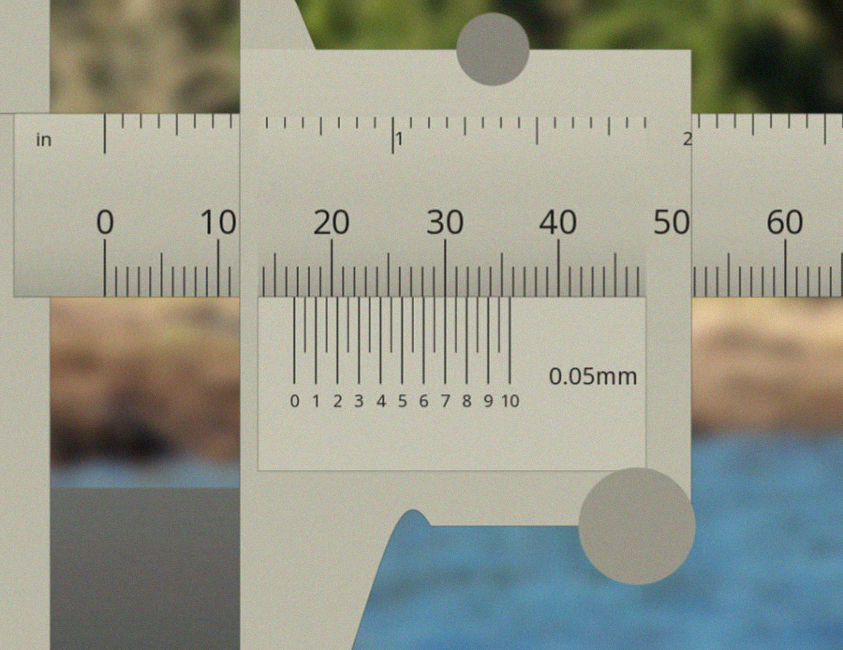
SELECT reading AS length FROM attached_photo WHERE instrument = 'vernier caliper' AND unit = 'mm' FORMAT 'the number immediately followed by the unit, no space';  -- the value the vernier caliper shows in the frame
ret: 16.7mm
